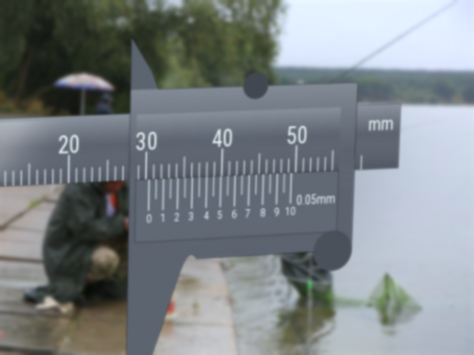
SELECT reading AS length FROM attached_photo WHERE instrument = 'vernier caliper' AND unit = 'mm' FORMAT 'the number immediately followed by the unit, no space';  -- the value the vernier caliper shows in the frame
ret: 30.4mm
